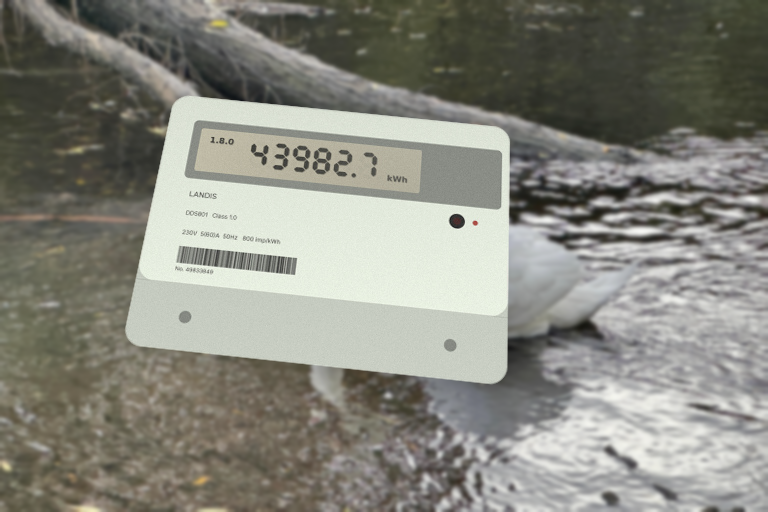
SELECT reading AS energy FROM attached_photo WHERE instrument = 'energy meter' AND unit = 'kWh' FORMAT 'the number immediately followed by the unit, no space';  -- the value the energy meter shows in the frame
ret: 43982.7kWh
